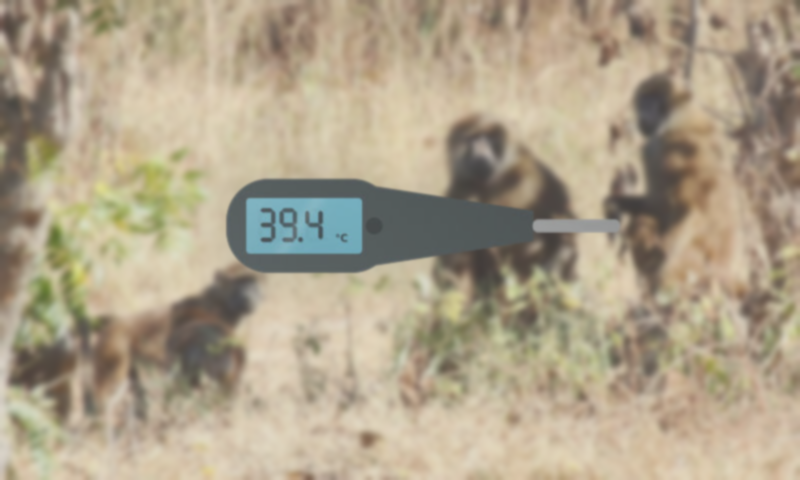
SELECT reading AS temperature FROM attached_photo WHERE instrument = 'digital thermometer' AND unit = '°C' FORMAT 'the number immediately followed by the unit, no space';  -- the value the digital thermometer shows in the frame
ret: 39.4°C
